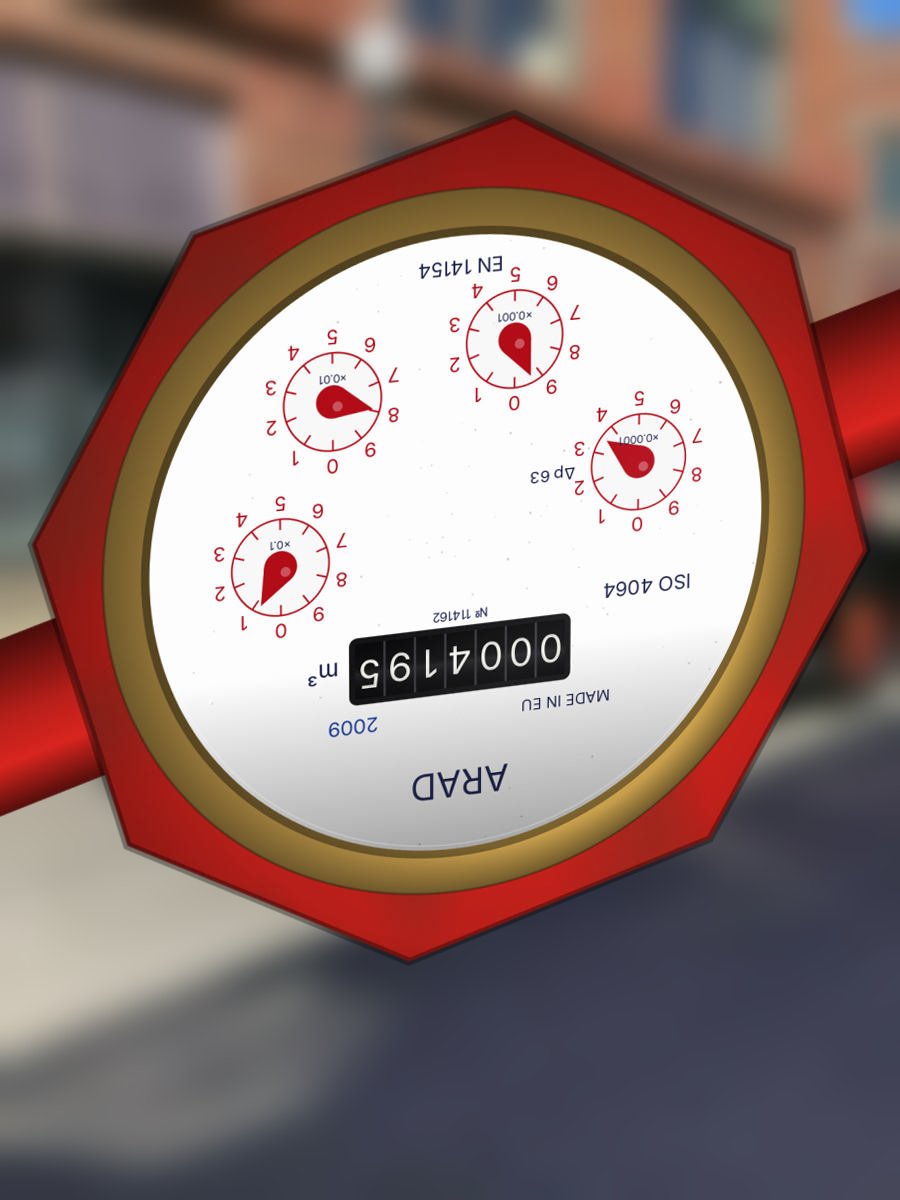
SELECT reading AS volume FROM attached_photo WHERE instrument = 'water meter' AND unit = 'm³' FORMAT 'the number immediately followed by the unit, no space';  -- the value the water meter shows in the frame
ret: 4195.0793m³
